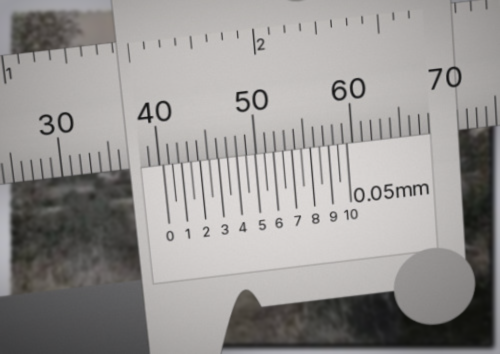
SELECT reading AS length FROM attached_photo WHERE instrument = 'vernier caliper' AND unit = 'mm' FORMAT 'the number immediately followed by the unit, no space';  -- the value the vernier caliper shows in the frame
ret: 40.4mm
